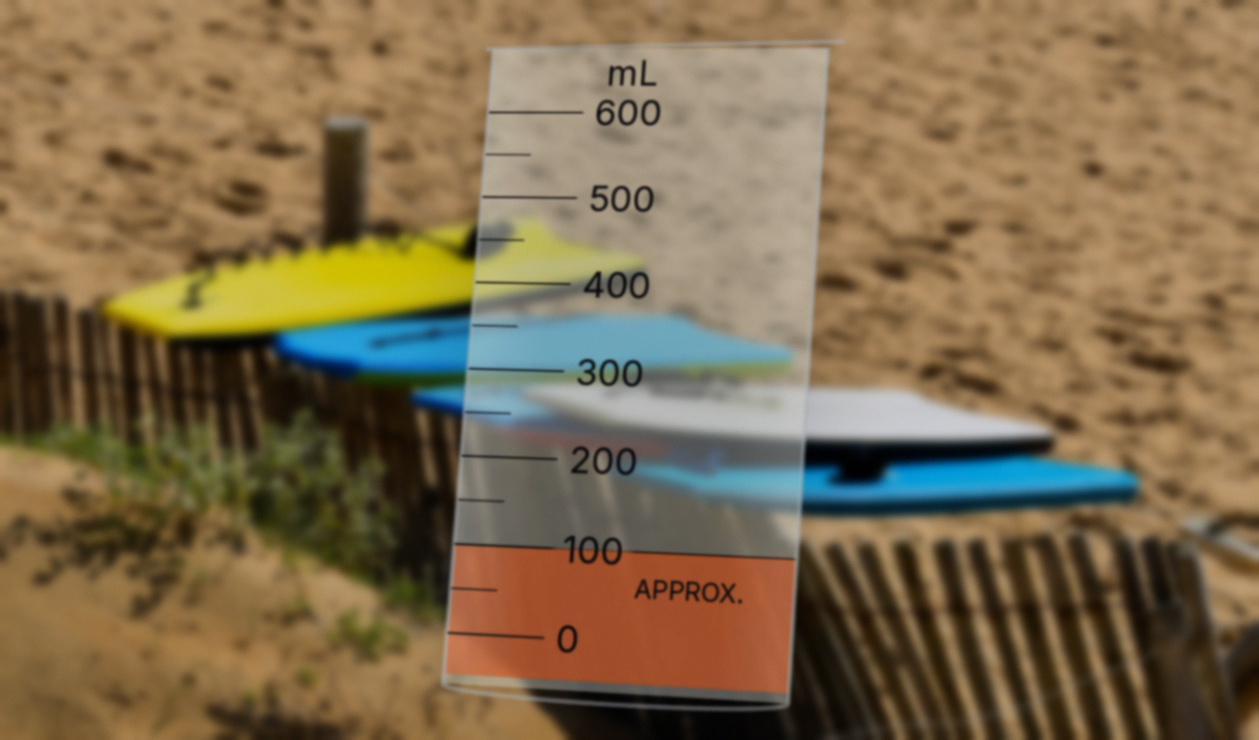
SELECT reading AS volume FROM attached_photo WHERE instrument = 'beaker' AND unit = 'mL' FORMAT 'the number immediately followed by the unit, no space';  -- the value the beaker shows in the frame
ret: 100mL
